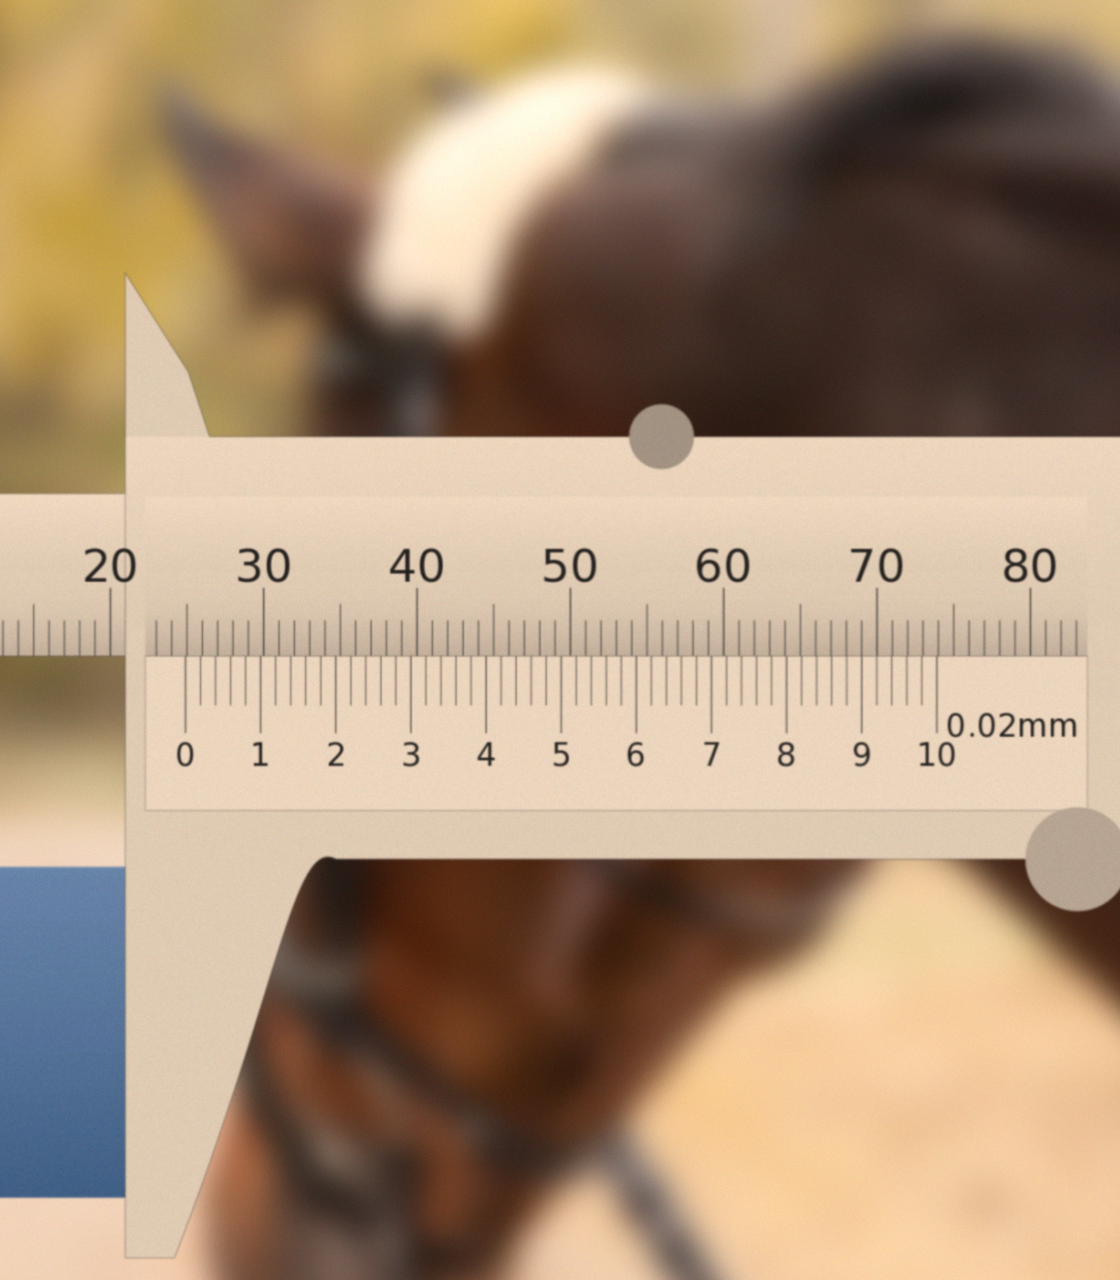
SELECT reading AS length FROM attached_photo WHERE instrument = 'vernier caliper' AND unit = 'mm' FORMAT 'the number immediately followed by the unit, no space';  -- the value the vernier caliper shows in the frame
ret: 24.9mm
